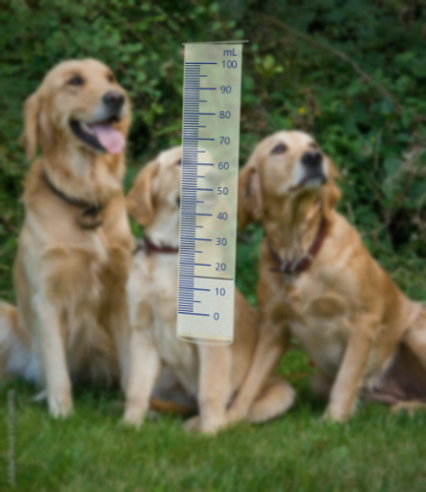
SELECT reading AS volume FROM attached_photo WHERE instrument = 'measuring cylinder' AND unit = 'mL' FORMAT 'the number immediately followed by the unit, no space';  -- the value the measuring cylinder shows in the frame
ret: 15mL
